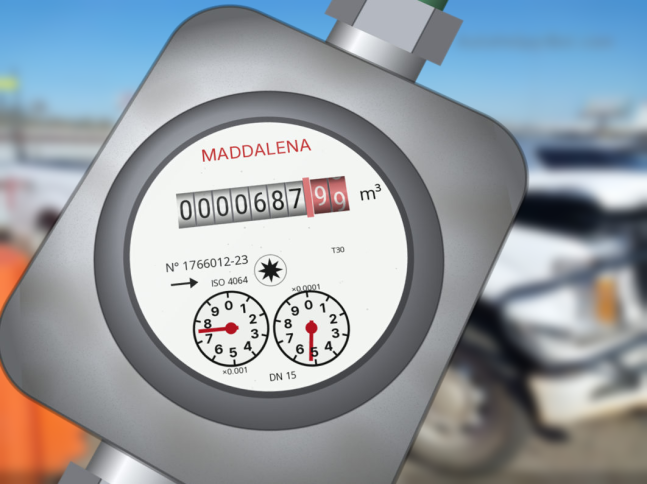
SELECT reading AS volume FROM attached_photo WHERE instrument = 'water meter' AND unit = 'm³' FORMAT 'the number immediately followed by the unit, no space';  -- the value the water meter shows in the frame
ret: 687.9875m³
